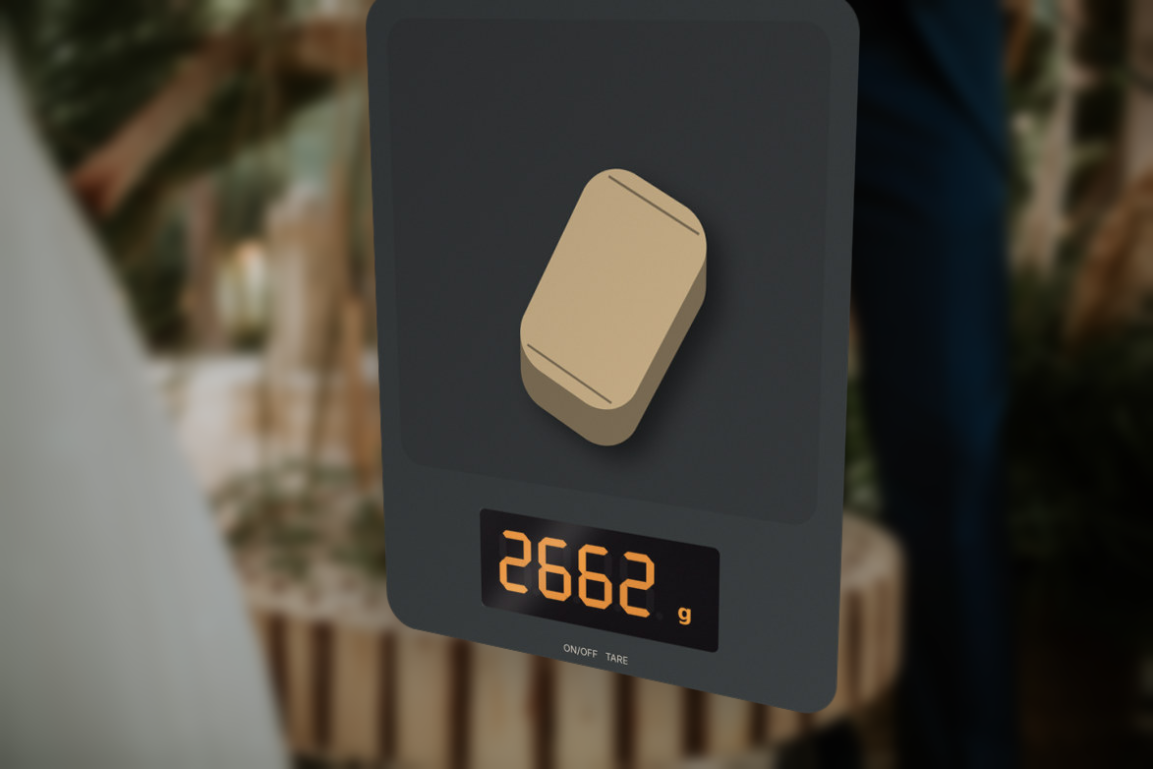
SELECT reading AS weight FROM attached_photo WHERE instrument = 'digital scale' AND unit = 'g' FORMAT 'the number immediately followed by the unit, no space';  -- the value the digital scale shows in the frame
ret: 2662g
